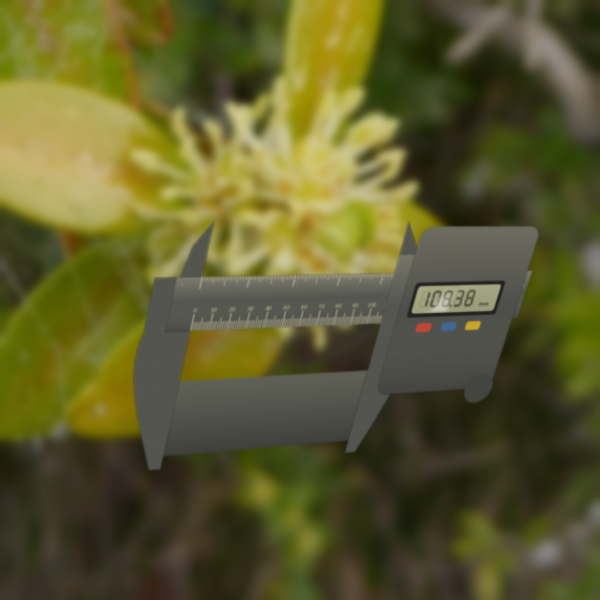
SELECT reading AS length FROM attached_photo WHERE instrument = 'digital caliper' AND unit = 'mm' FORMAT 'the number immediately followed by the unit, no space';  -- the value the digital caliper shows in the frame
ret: 108.38mm
